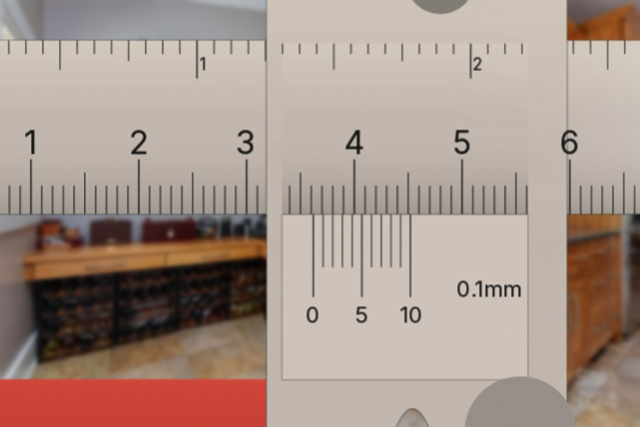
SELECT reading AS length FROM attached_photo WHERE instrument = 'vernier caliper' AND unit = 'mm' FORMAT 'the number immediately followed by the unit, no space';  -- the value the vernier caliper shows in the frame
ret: 36.2mm
